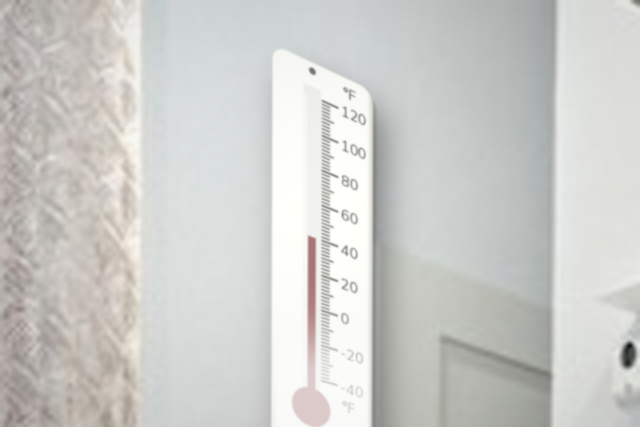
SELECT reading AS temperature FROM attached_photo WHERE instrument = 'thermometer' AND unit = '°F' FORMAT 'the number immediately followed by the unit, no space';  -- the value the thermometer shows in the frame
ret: 40°F
